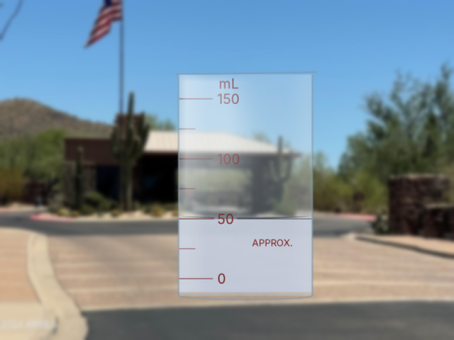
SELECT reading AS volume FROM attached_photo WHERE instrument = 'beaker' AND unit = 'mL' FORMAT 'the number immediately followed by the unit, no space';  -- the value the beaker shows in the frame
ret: 50mL
